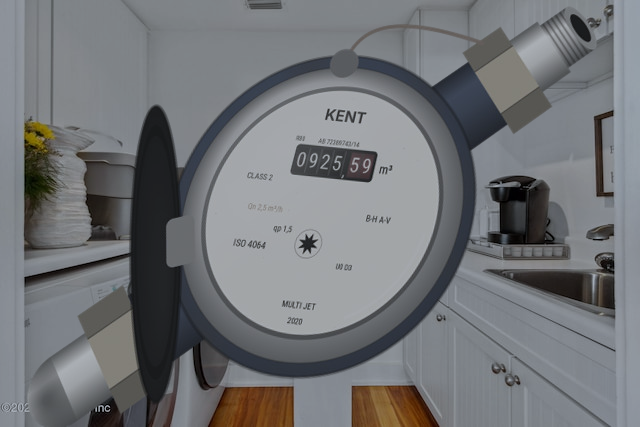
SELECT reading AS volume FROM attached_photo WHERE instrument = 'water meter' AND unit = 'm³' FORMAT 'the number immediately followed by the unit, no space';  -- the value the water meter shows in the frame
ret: 925.59m³
